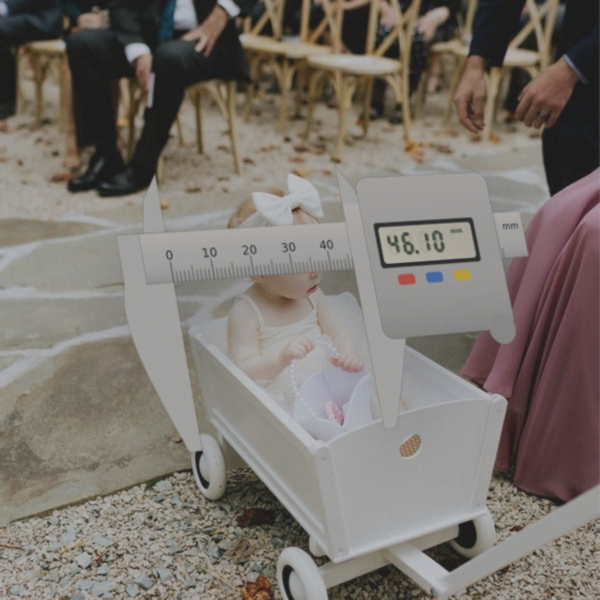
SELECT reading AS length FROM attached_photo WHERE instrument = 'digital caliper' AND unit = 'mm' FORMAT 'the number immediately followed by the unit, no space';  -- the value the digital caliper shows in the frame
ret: 46.10mm
